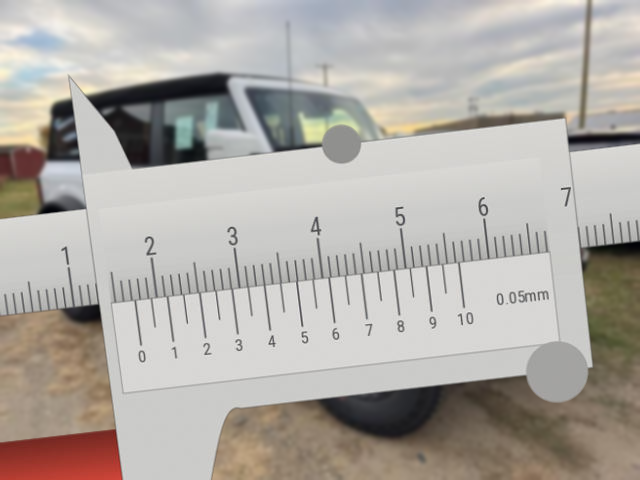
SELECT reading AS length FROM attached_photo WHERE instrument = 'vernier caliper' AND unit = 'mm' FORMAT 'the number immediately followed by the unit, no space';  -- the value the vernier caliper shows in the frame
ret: 17.4mm
